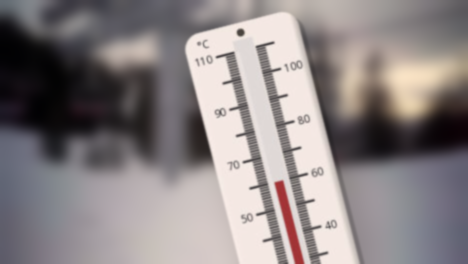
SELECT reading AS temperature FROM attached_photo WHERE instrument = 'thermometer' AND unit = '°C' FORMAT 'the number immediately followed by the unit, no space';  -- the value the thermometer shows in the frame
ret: 60°C
